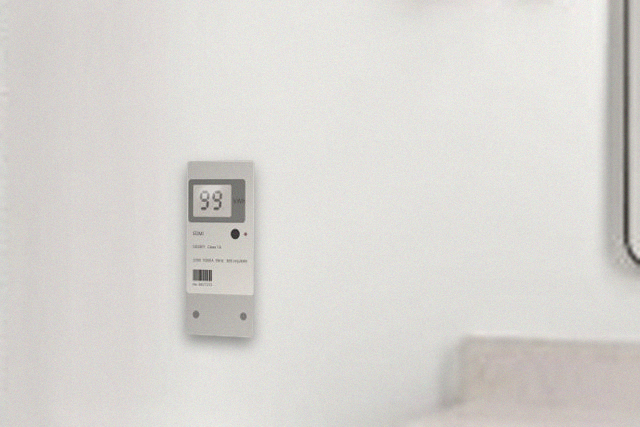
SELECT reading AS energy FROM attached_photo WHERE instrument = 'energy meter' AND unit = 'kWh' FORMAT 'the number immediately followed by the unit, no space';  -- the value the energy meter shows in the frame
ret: 99kWh
